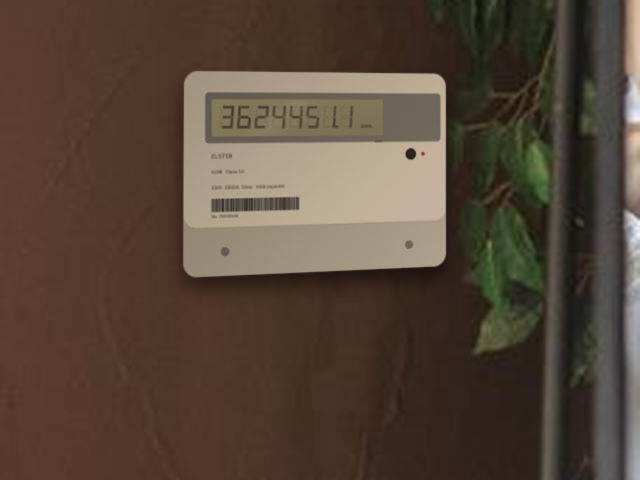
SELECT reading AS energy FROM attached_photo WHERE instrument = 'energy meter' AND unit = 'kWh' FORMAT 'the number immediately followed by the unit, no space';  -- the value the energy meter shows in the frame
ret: 3624451.1kWh
